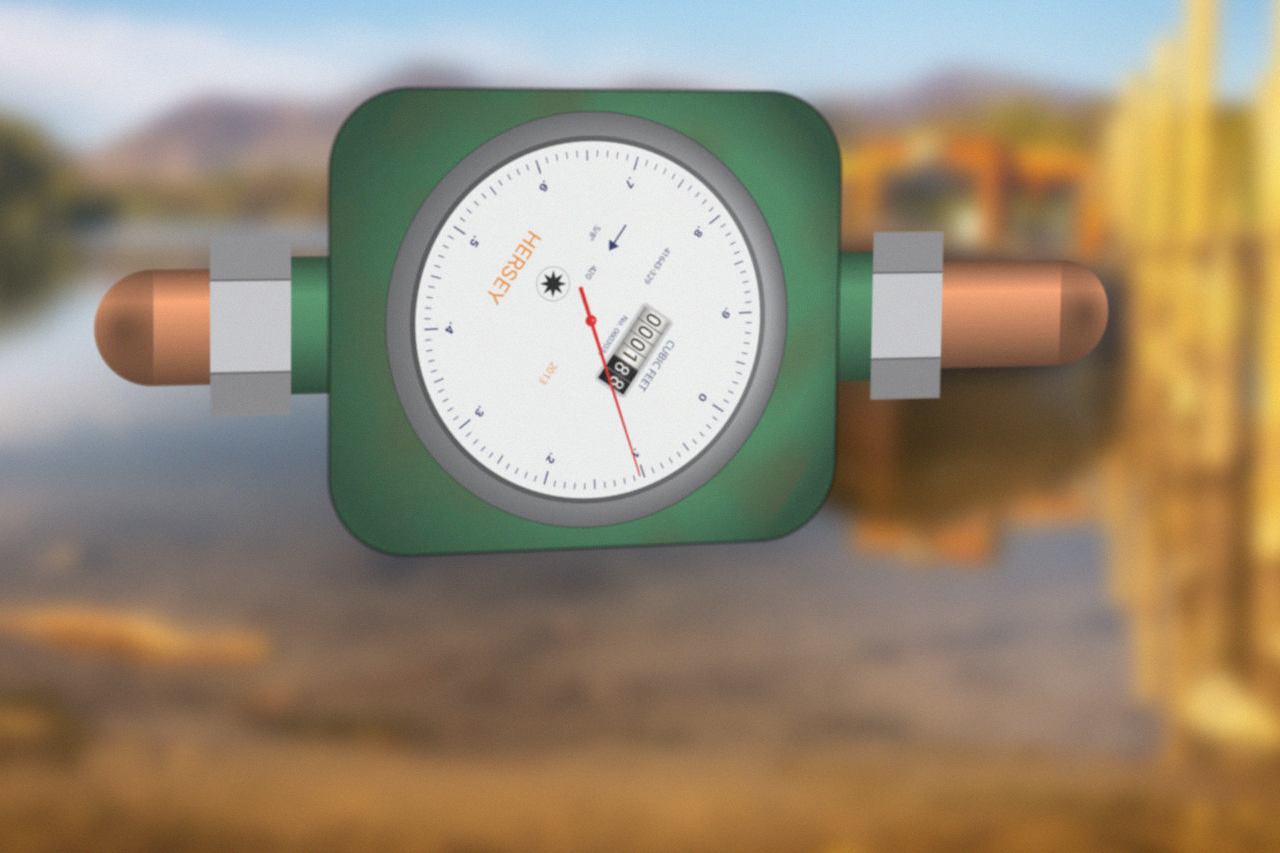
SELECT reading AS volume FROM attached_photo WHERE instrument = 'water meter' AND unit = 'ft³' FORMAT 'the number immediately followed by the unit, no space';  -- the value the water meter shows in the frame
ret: 188.10ft³
